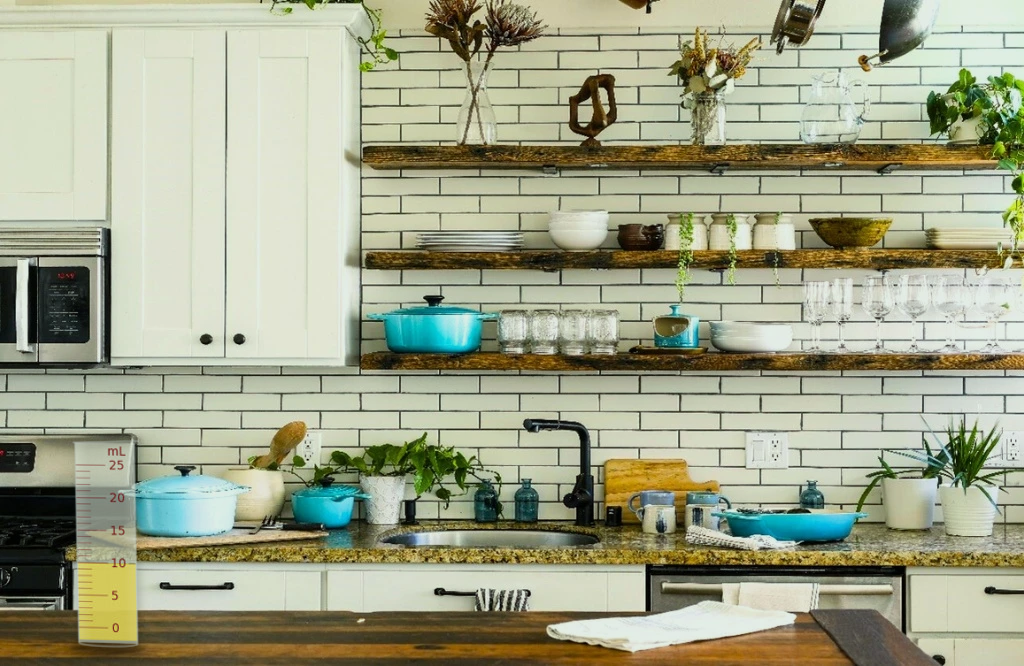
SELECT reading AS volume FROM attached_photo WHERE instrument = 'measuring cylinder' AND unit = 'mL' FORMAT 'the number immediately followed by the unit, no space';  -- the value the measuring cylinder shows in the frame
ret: 10mL
